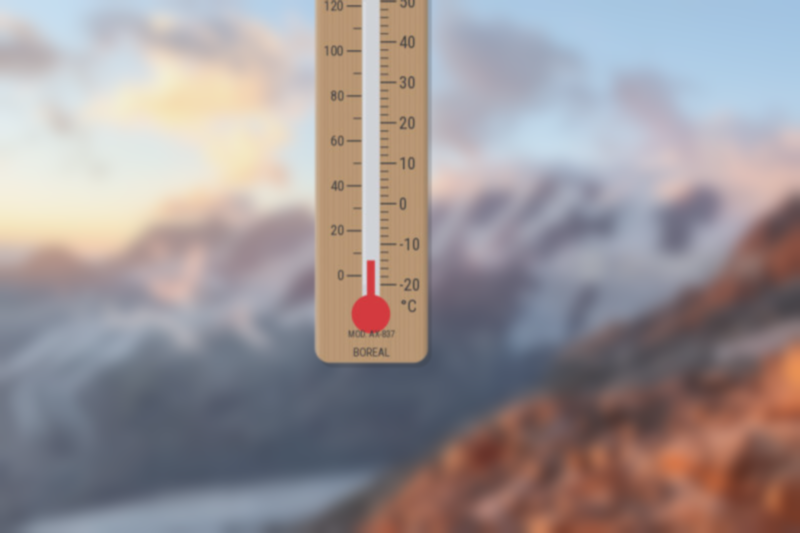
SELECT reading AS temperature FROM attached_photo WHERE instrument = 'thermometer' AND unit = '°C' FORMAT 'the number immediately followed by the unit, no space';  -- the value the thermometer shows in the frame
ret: -14°C
